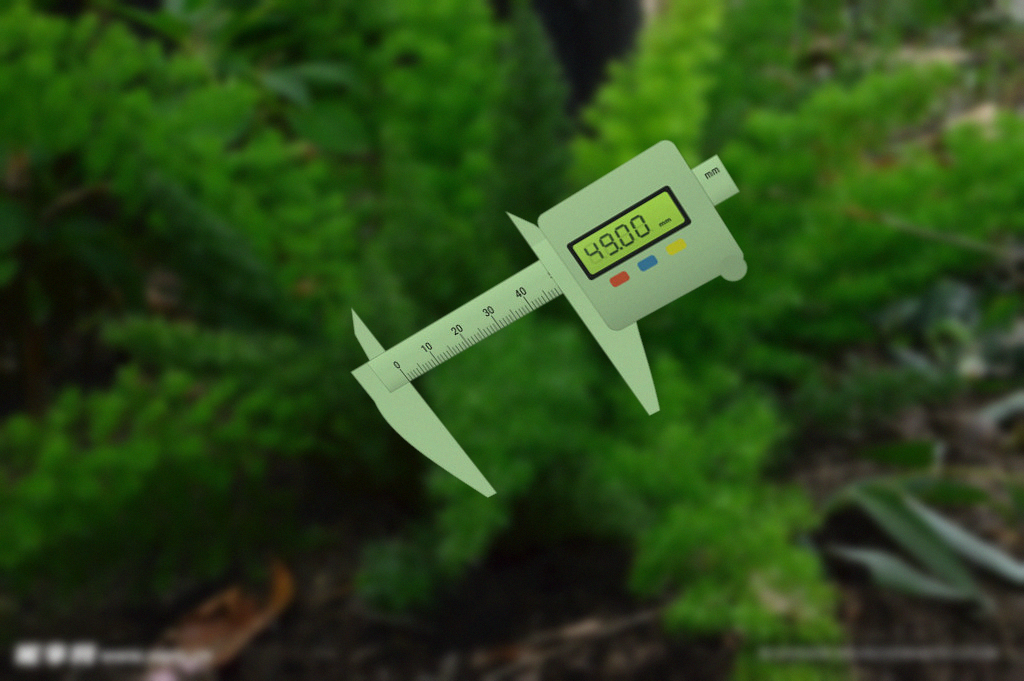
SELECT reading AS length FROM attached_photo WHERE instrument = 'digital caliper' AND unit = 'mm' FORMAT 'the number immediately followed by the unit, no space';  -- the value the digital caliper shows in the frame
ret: 49.00mm
